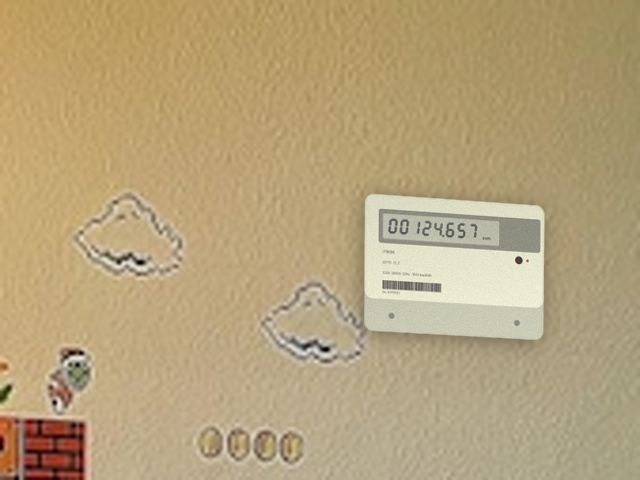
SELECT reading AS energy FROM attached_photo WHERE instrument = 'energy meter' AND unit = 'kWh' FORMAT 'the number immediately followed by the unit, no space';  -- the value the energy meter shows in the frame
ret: 124.657kWh
